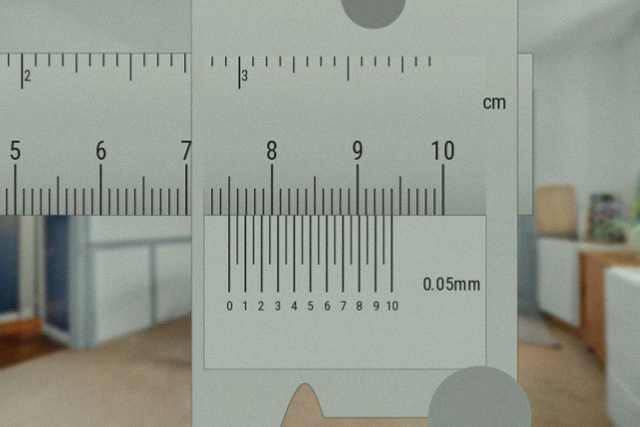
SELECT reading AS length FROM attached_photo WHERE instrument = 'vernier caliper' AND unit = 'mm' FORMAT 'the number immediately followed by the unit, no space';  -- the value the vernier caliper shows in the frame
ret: 75.0mm
